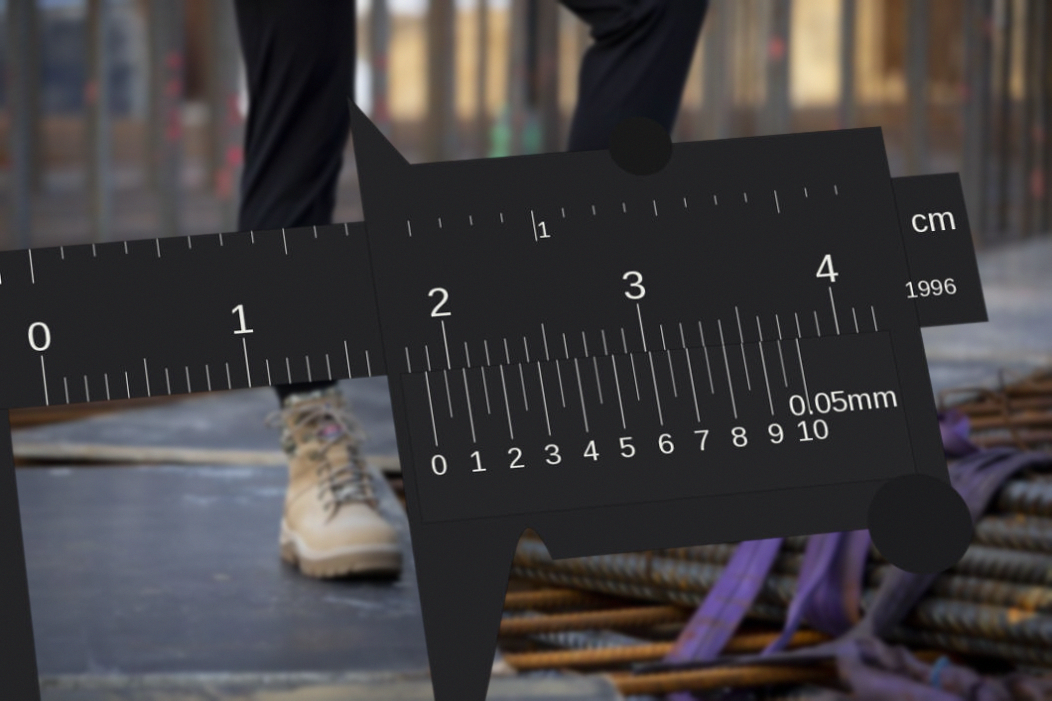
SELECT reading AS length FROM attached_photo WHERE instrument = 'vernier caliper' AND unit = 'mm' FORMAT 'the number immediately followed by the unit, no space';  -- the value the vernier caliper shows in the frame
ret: 18.8mm
